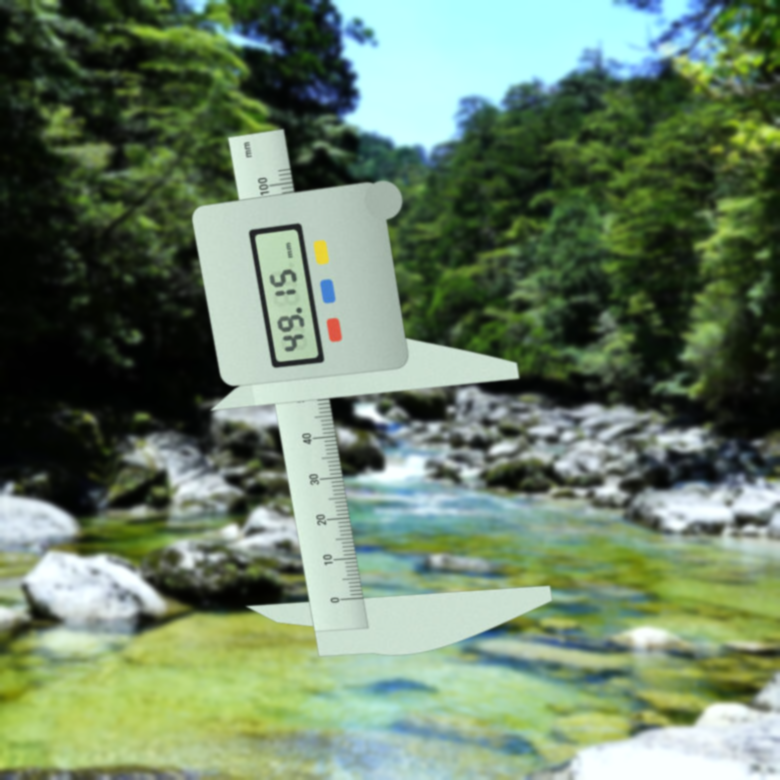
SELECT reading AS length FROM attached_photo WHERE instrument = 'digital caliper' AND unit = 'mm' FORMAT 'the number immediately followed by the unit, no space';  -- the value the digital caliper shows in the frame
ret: 49.15mm
